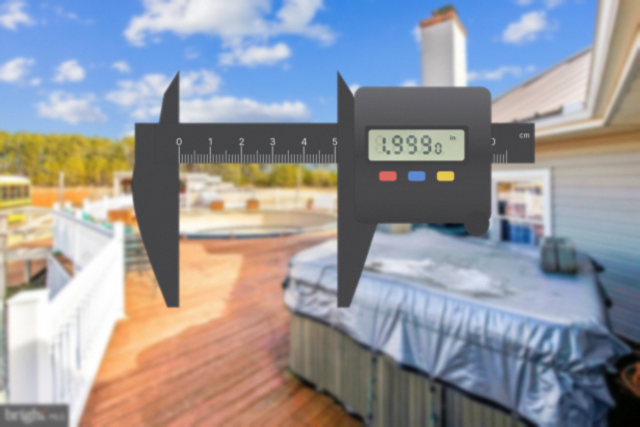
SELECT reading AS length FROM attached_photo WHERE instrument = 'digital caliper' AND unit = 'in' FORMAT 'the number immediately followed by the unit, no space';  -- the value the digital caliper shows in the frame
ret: 1.9990in
